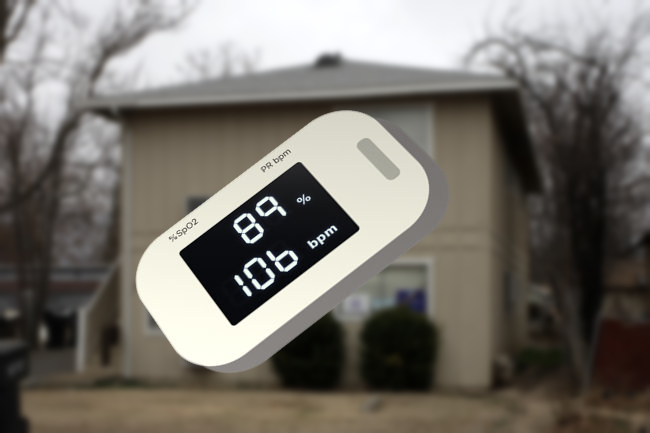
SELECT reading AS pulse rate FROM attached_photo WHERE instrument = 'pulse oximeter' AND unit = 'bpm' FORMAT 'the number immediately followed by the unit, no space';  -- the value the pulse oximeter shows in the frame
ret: 106bpm
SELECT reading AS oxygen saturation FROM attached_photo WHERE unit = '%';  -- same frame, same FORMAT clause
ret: 89%
